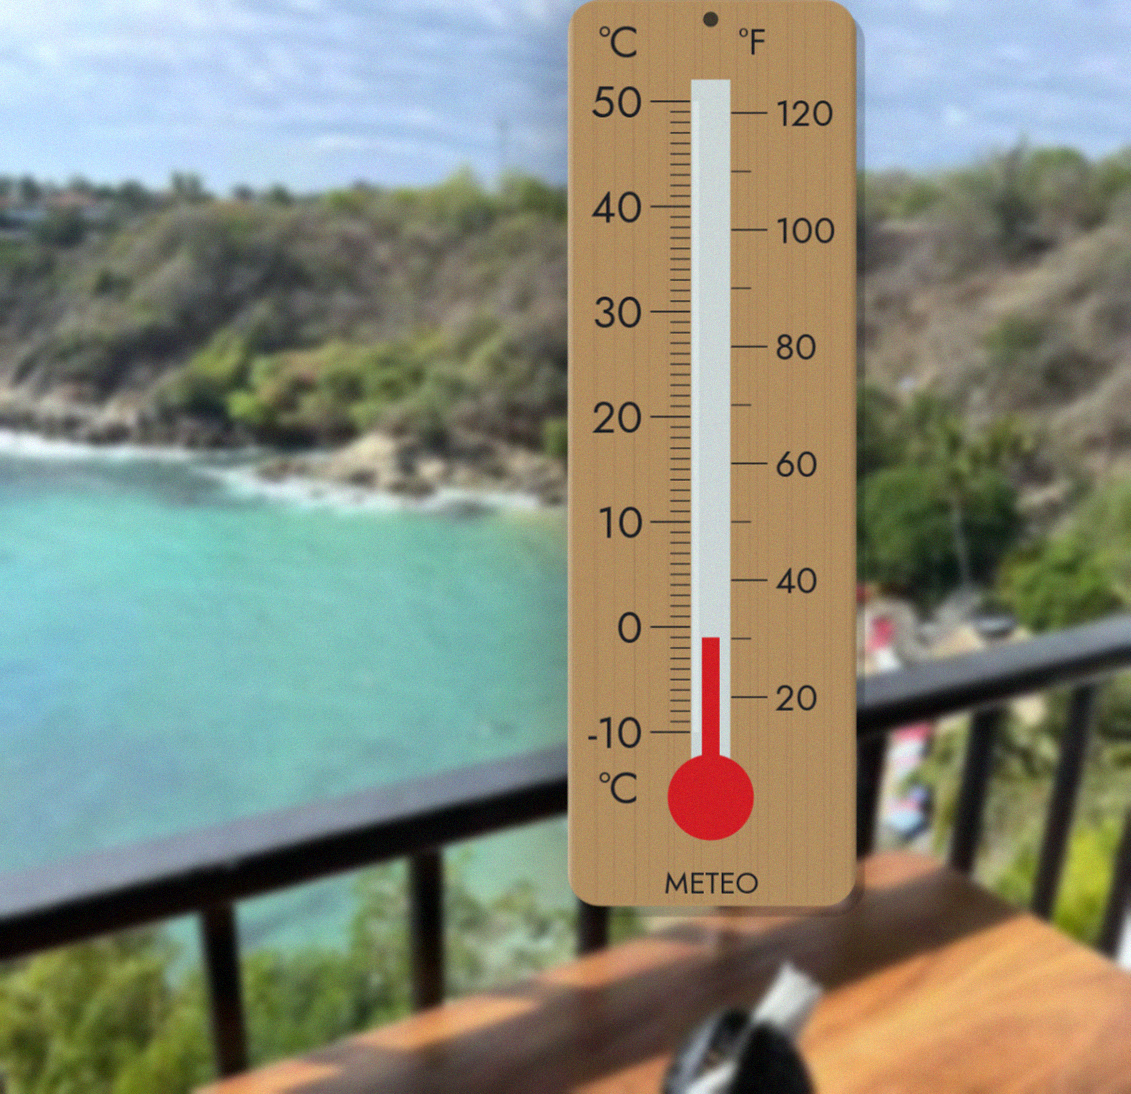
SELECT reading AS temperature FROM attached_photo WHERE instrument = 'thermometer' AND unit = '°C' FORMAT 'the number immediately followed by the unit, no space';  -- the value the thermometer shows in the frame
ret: -1°C
